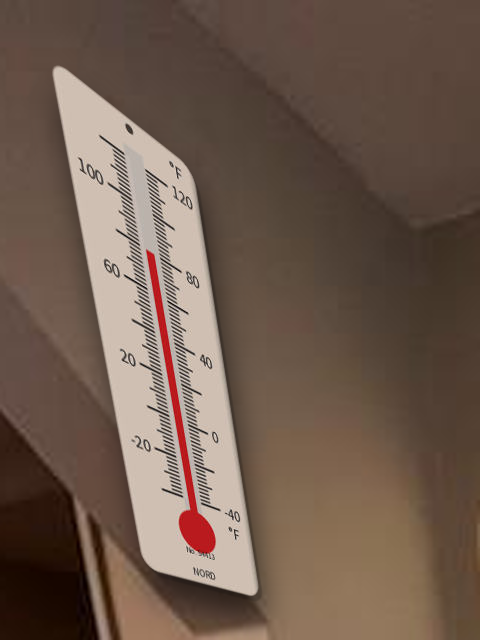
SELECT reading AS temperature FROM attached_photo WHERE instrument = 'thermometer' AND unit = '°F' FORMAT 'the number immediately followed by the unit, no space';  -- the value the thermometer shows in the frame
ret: 80°F
